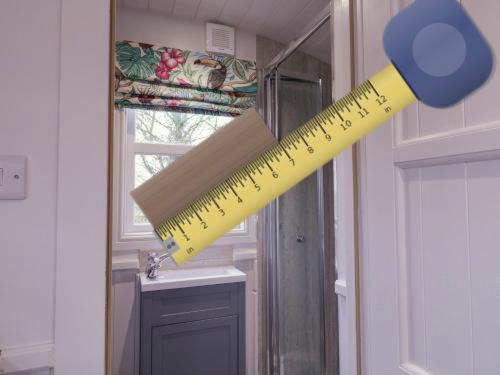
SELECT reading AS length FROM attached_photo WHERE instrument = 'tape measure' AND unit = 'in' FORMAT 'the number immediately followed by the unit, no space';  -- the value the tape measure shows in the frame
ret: 7in
